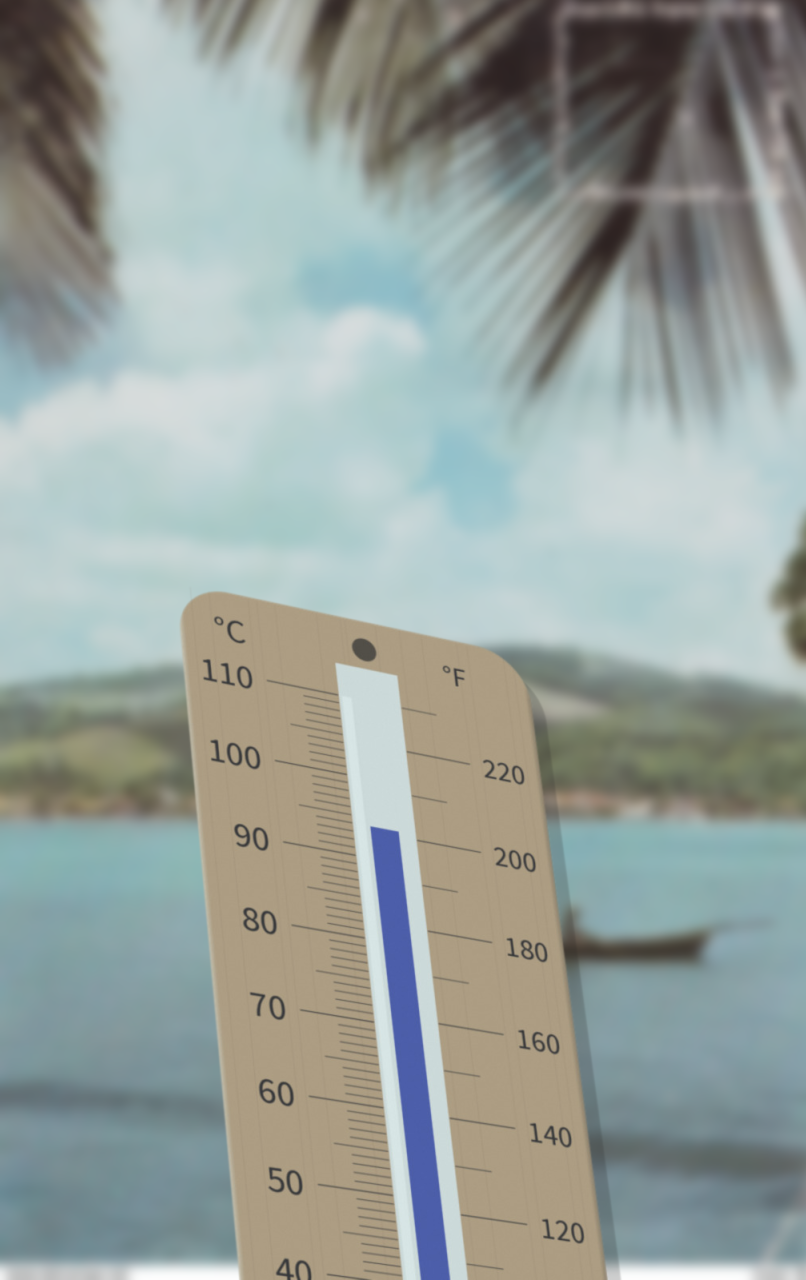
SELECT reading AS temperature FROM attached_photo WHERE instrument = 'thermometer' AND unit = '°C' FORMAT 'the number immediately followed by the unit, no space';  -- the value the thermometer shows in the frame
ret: 94°C
